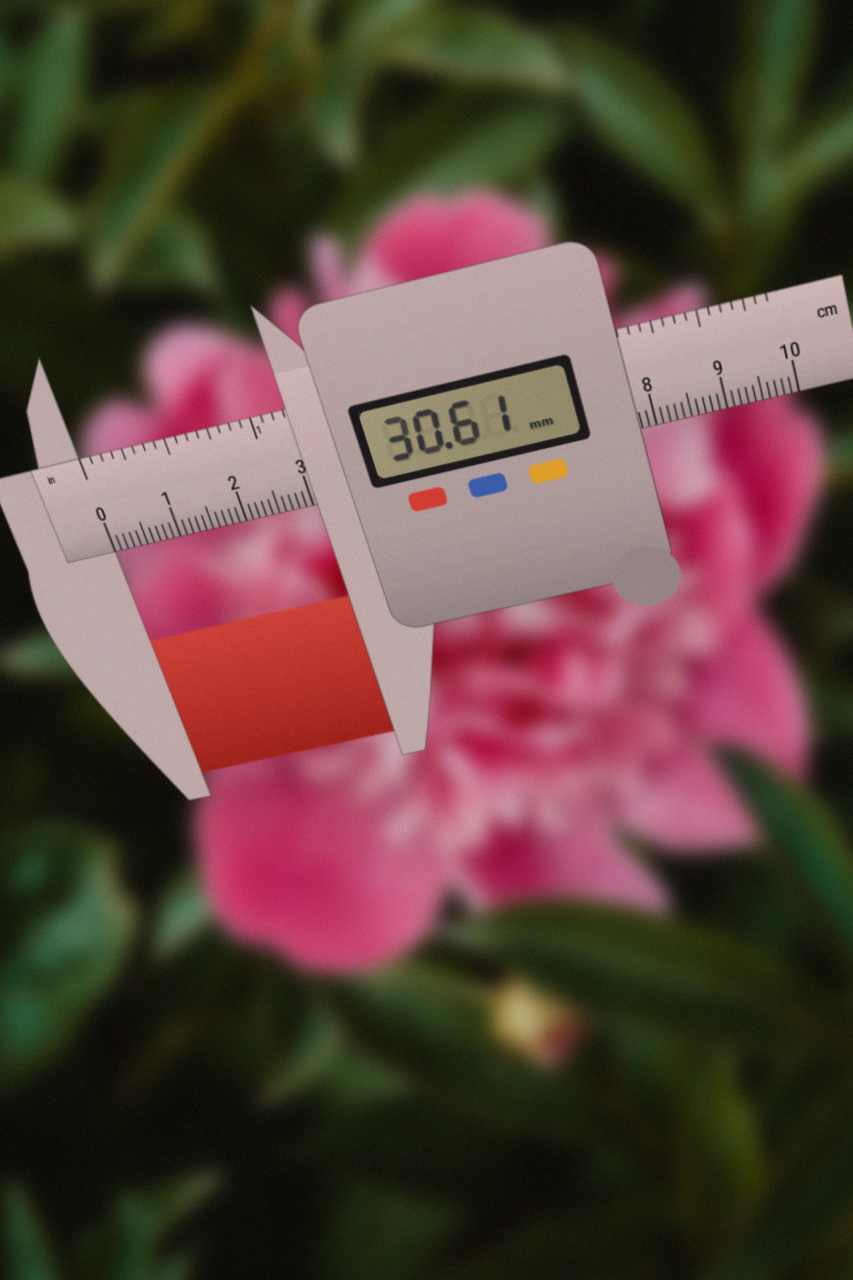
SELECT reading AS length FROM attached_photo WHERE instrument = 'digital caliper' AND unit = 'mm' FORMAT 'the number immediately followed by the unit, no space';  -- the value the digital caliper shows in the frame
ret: 30.61mm
